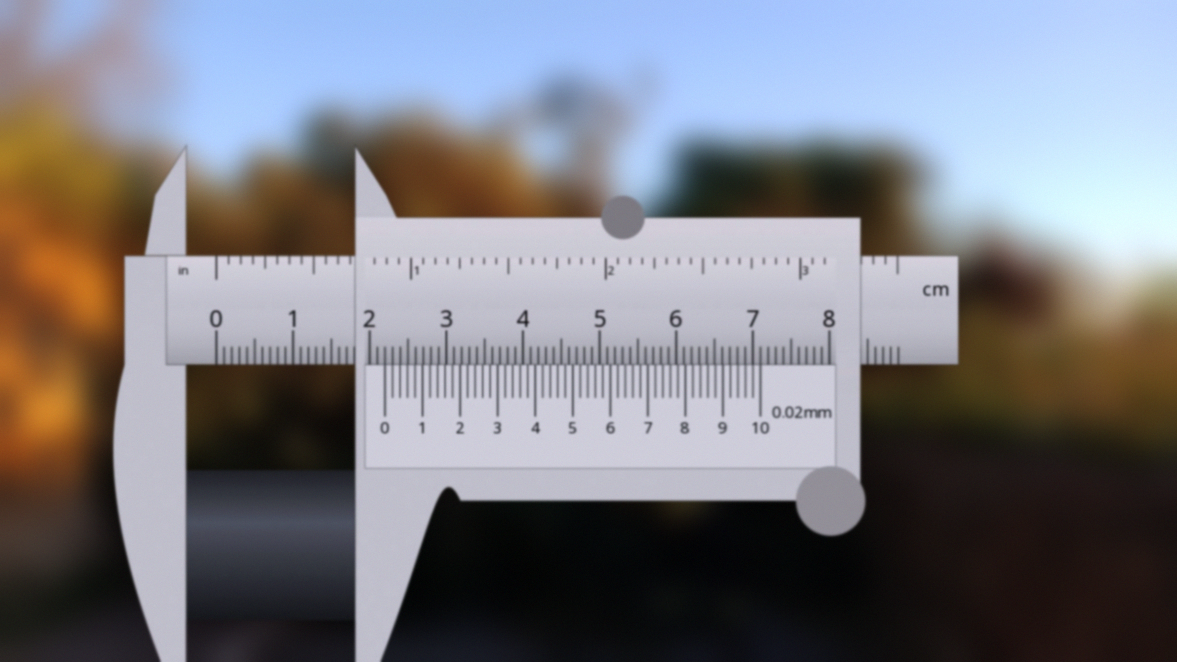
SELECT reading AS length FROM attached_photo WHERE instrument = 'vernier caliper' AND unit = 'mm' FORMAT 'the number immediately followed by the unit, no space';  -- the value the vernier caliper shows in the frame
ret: 22.0mm
